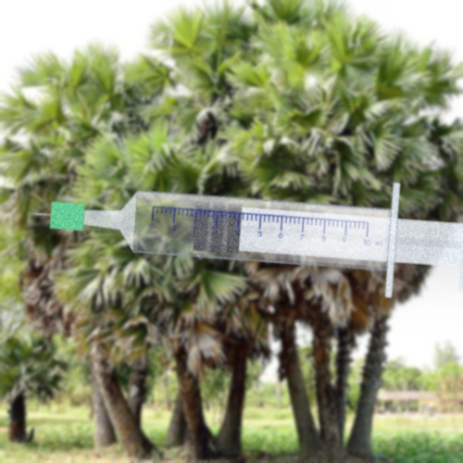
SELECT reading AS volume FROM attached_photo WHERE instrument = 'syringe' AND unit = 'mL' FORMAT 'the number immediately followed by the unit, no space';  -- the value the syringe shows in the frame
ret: 2mL
